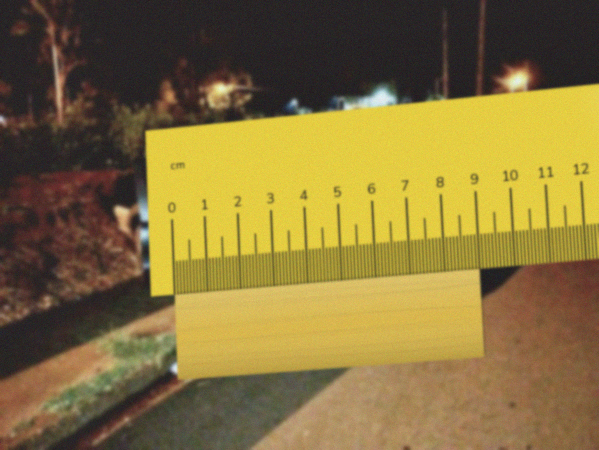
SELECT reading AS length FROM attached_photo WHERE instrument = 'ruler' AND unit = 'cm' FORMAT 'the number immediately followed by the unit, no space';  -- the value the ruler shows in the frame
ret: 9cm
